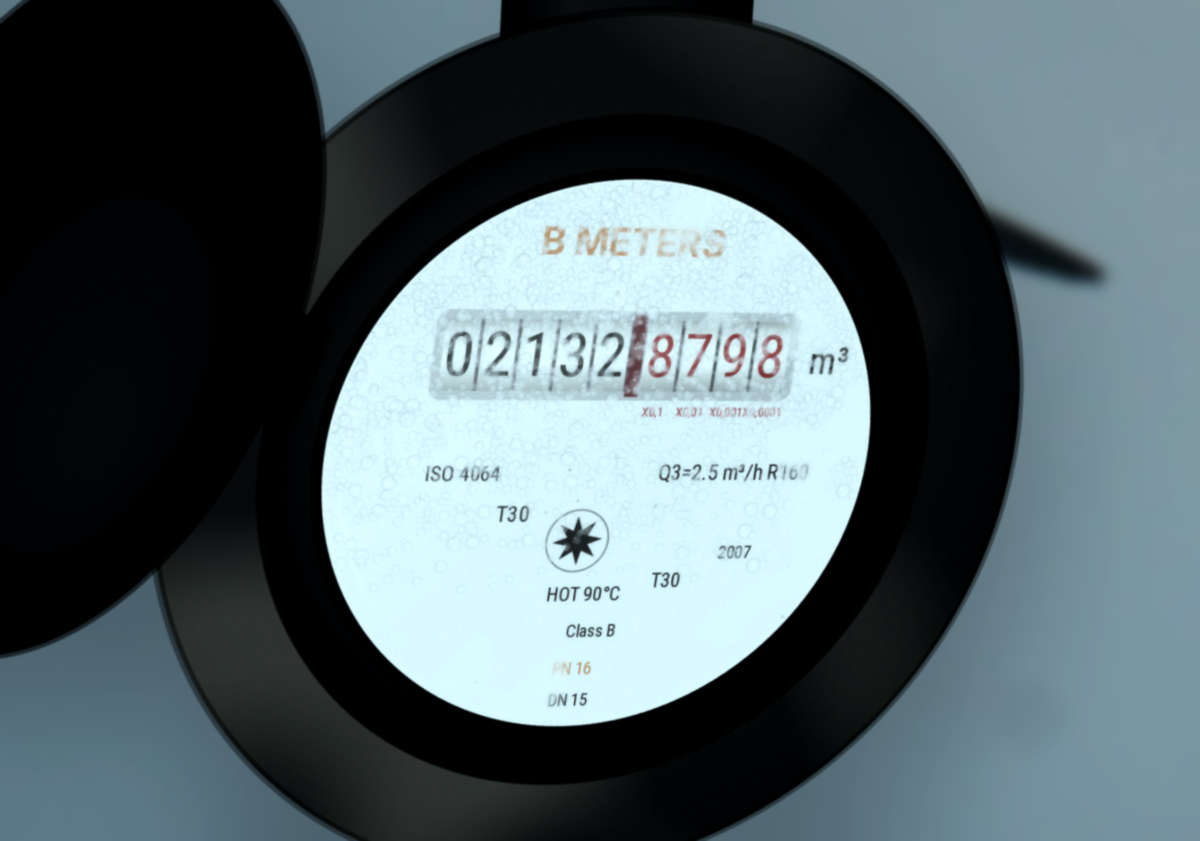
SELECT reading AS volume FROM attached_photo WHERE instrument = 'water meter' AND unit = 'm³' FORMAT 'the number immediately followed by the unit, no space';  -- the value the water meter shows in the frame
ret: 2132.8798m³
